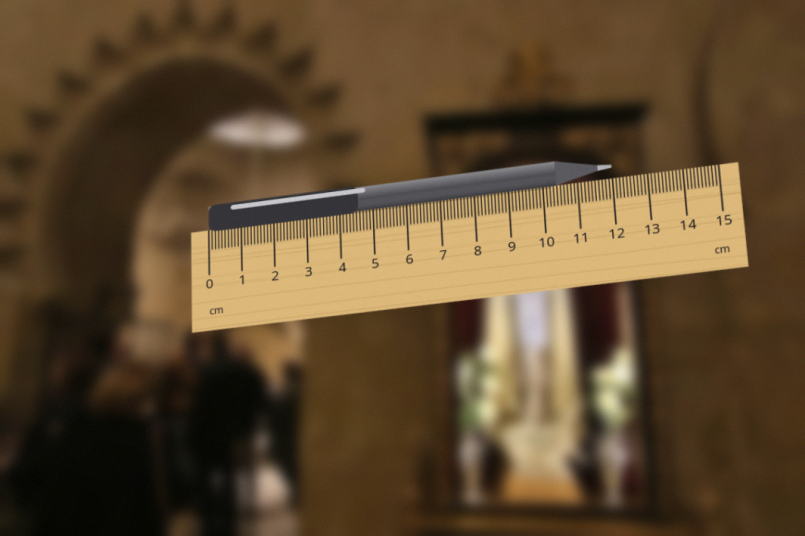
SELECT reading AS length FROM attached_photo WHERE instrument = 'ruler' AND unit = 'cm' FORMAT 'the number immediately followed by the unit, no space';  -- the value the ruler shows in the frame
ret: 12cm
